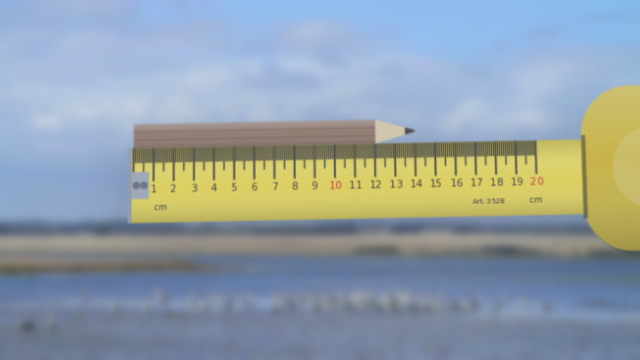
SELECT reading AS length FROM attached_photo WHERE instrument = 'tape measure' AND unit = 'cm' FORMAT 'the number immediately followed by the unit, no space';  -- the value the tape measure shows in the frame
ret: 14cm
